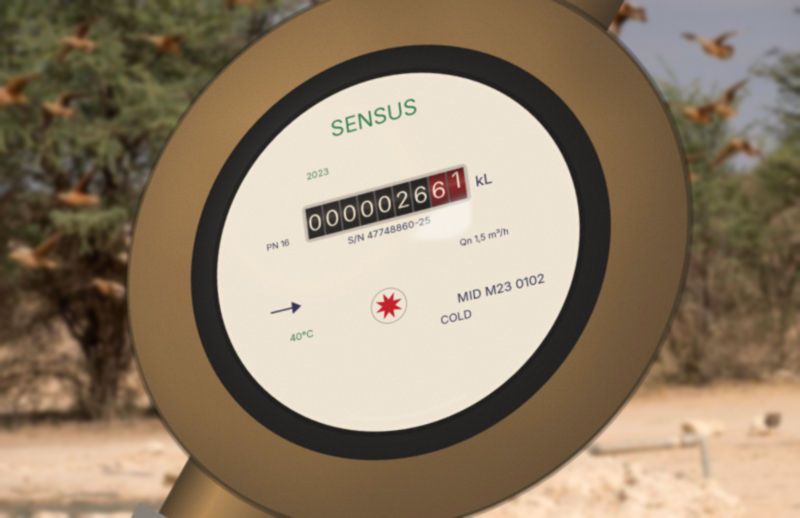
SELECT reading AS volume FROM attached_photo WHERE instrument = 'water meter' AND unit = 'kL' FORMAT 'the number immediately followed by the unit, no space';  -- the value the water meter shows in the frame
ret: 26.61kL
